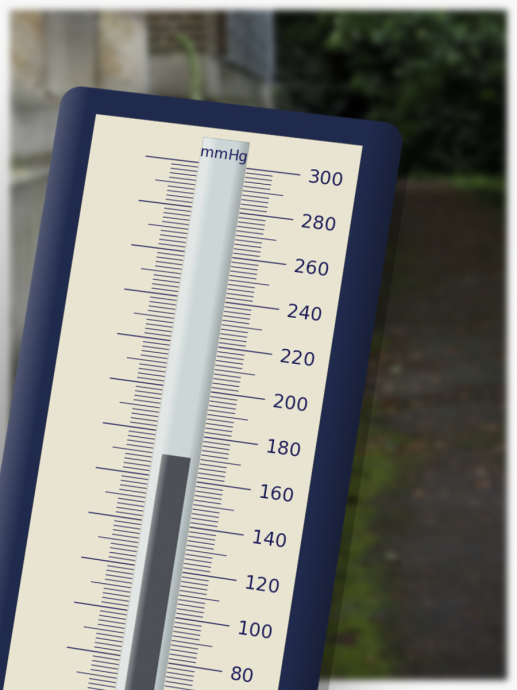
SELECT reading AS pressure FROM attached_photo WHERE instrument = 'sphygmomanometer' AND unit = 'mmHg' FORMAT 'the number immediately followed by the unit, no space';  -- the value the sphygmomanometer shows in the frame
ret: 170mmHg
